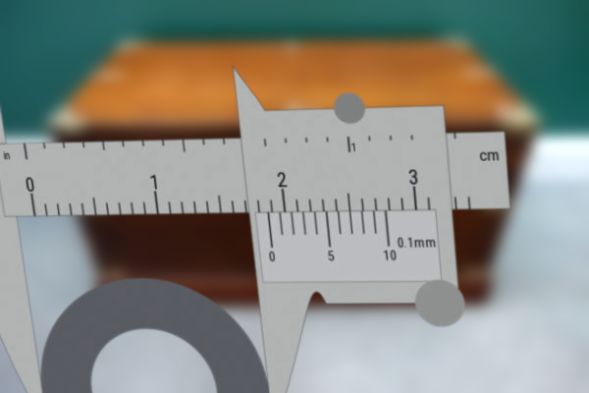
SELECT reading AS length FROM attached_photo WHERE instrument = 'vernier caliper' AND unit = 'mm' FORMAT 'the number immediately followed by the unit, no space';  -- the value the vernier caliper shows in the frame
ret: 18.7mm
